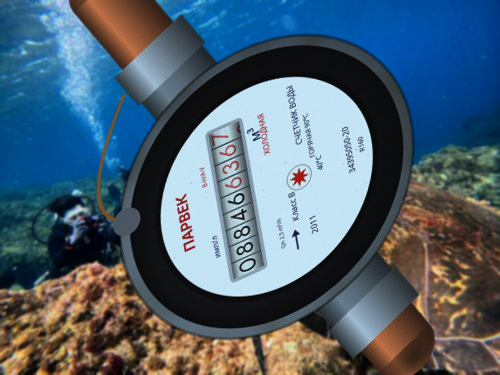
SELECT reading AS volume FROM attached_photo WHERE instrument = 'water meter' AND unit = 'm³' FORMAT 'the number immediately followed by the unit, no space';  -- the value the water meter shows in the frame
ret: 8846.6367m³
